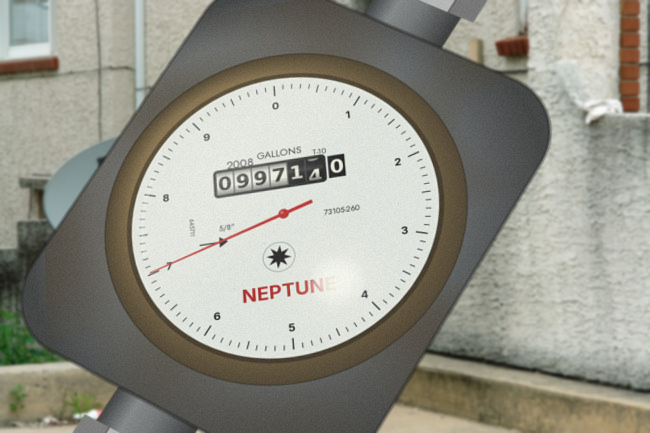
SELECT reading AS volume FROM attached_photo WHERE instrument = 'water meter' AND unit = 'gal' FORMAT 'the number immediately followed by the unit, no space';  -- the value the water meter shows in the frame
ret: 997137.0gal
